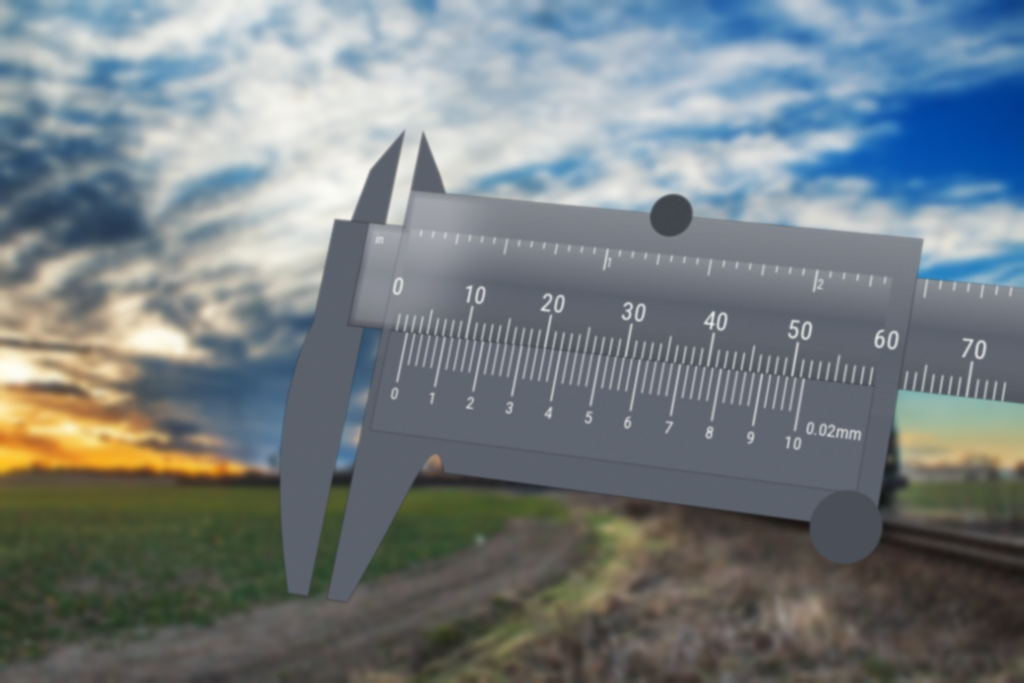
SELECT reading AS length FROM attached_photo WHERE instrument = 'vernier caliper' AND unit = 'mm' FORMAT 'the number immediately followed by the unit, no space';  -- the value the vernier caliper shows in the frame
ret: 2.4mm
